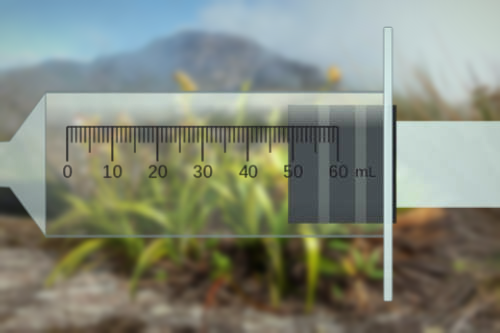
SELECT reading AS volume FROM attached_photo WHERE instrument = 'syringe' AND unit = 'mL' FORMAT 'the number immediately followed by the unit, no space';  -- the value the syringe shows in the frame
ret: 49mL
